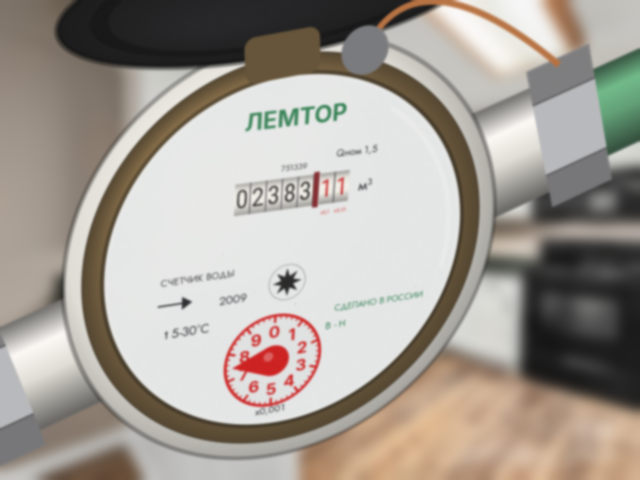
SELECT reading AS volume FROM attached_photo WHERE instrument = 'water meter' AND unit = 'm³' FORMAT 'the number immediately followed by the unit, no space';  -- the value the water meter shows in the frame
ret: 2383.117m³
